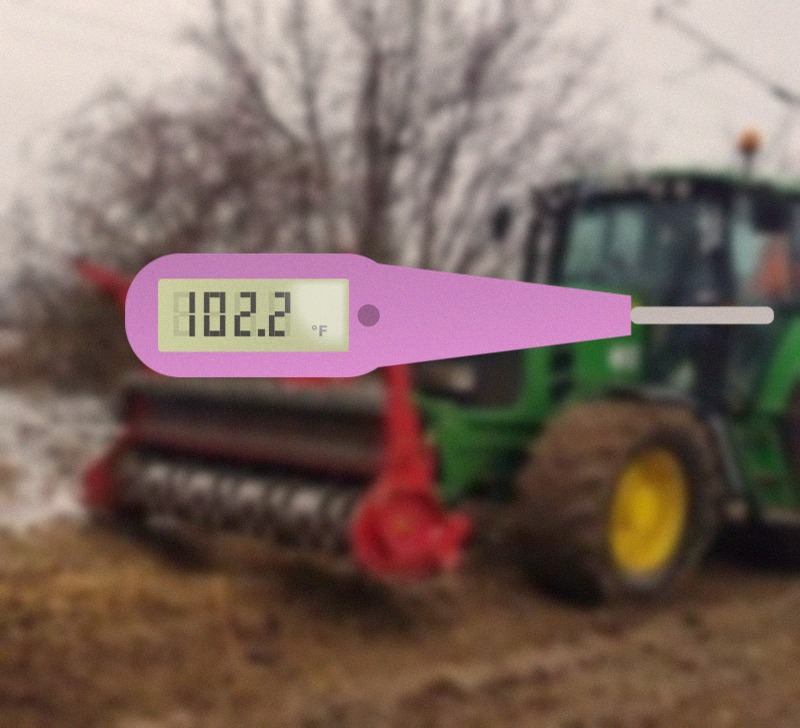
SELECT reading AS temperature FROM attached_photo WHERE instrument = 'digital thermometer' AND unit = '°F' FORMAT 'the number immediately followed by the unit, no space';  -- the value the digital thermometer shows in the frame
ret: 102.2°F
